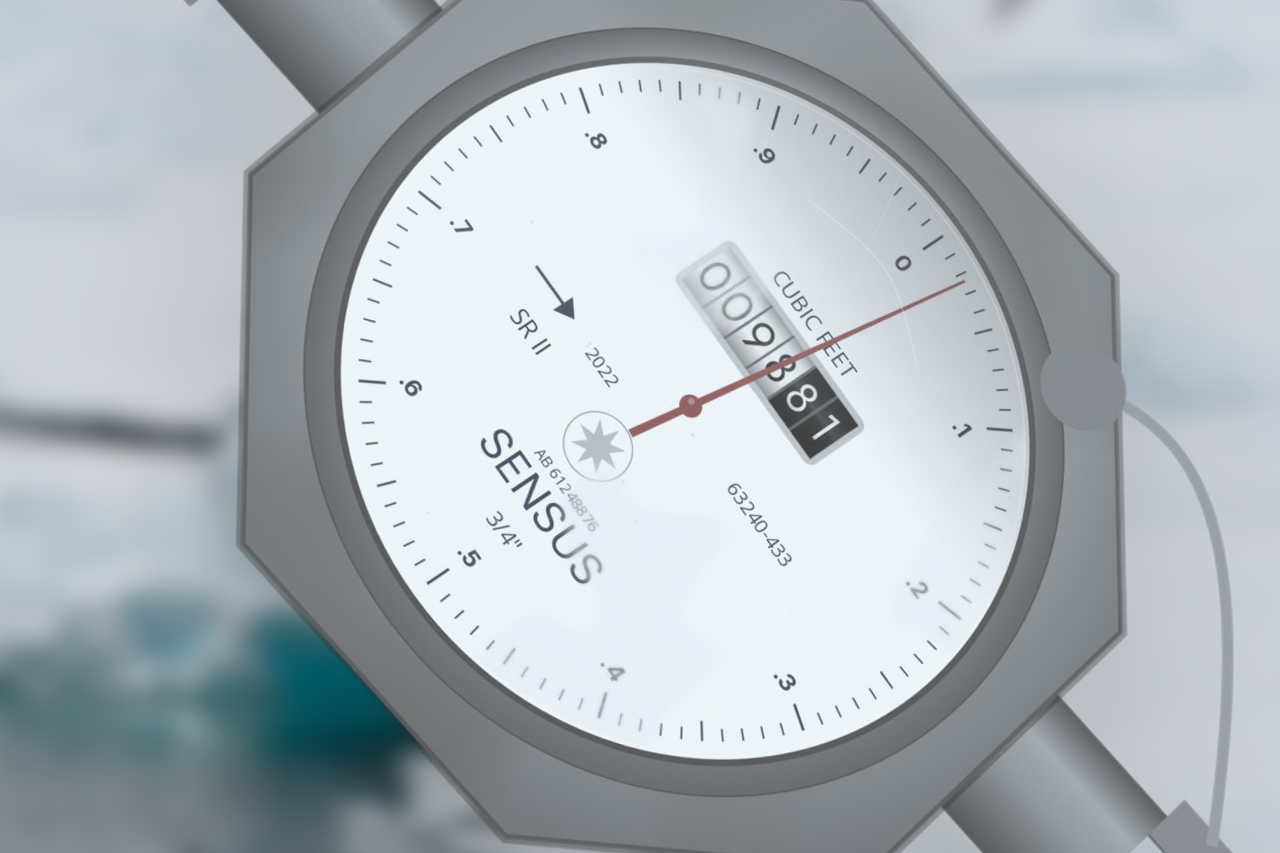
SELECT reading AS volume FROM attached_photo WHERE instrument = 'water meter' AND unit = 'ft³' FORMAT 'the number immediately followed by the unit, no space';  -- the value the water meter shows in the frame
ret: 9881.02ft³
